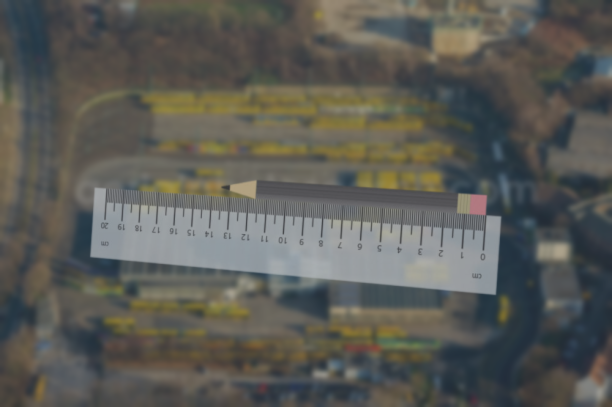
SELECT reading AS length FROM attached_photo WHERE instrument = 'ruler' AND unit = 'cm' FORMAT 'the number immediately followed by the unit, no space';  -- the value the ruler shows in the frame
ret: 13.5cm
